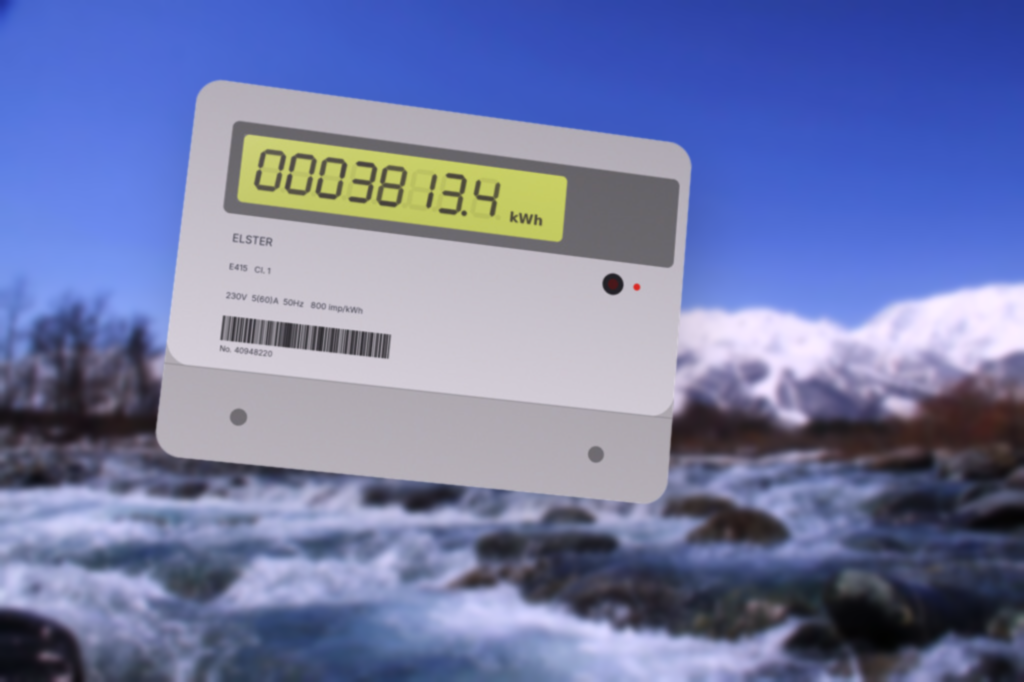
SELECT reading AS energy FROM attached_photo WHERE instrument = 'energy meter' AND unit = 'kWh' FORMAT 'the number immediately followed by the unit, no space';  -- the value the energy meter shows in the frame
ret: 3813.4kWh
